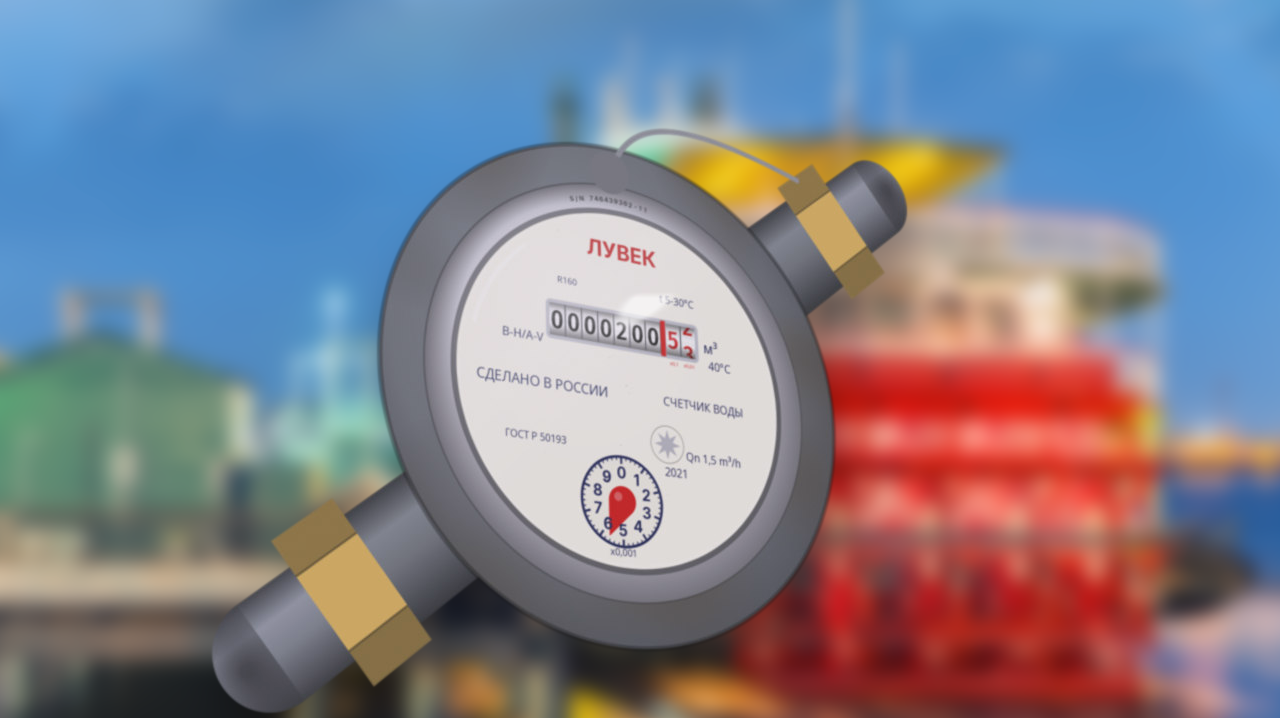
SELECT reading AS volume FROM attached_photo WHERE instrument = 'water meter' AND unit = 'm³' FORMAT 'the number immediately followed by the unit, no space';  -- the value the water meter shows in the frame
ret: 200.525m³
